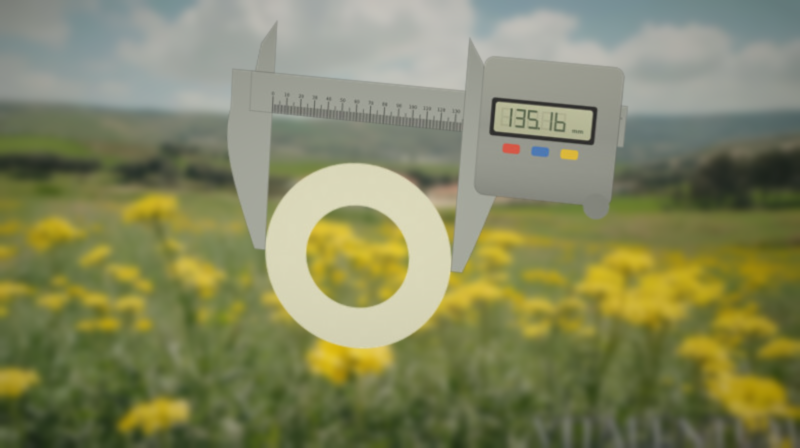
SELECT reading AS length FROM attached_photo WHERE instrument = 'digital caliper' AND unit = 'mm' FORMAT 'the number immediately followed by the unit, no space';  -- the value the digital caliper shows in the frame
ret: 135.16mm
